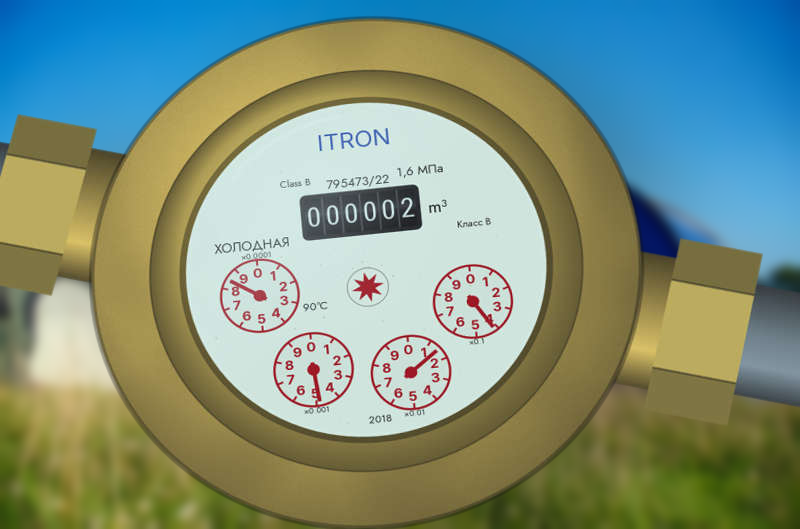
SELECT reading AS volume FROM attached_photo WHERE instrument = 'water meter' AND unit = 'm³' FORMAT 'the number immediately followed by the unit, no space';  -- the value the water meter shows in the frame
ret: 2.4148m³
